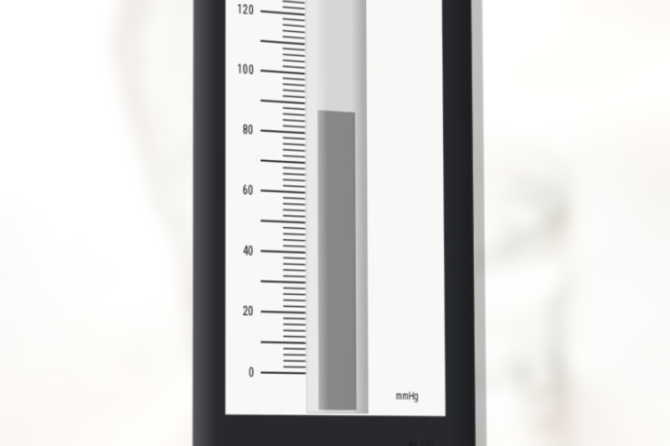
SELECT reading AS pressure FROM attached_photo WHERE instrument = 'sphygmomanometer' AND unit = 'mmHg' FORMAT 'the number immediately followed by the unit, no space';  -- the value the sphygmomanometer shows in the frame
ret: 88mmHg
